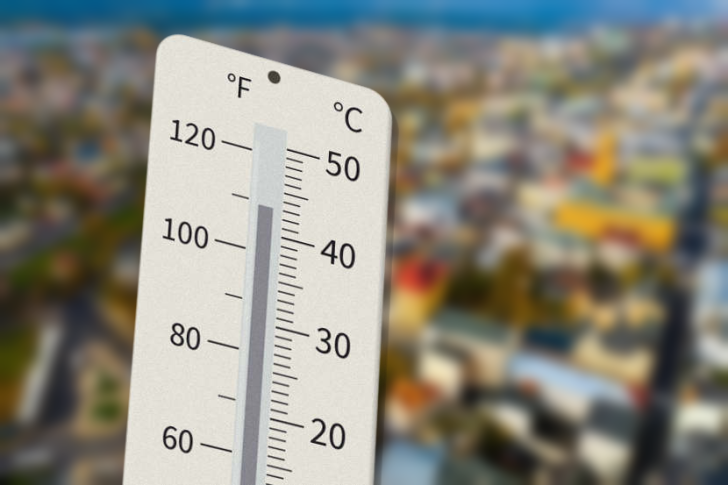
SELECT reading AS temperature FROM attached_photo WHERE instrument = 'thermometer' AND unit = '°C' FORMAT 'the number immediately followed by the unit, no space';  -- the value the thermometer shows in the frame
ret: 43°C
